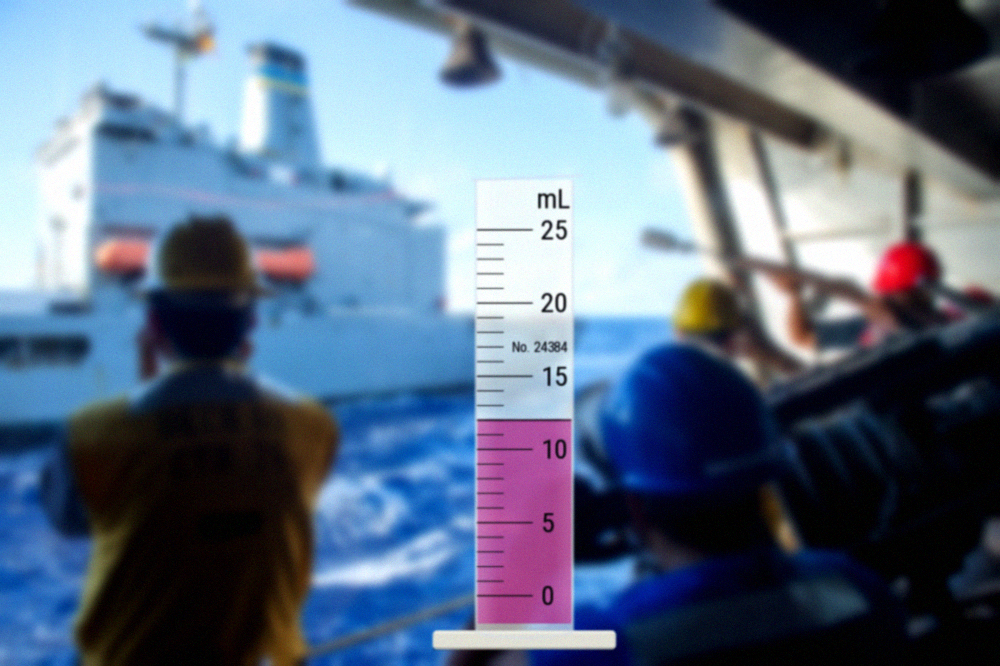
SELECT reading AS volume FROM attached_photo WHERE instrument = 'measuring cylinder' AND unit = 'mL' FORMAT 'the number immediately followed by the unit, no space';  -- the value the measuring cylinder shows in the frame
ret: 12mL
